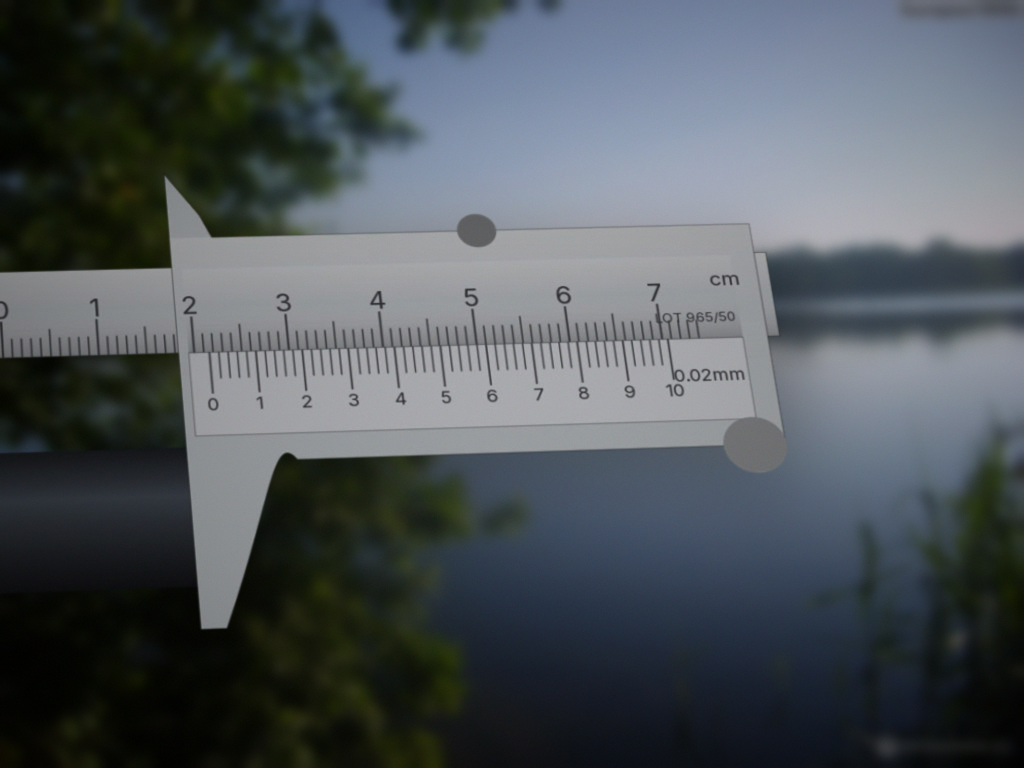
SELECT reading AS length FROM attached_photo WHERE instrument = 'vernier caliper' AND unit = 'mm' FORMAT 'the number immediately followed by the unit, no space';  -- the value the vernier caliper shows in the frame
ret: 21.6mm
